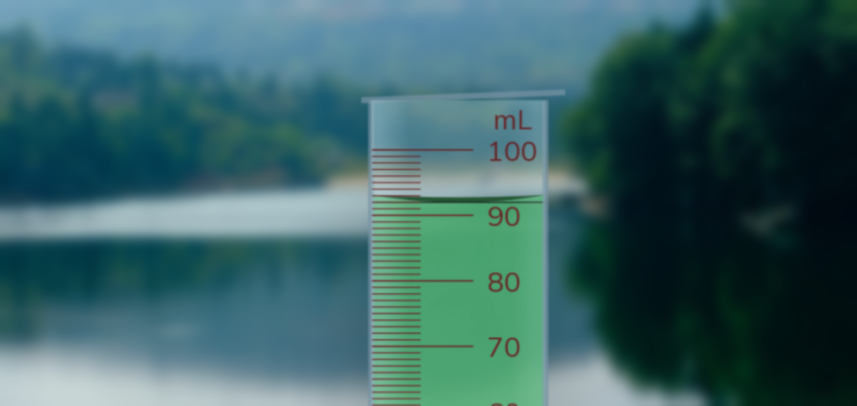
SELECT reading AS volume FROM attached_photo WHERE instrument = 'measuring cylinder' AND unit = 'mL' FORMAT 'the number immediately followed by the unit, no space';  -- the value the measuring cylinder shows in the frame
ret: 92mL
